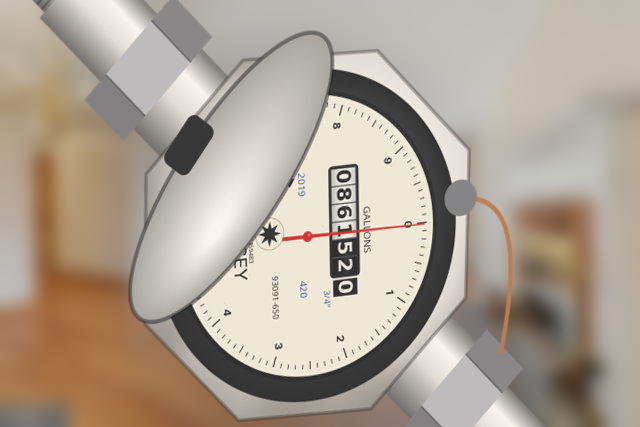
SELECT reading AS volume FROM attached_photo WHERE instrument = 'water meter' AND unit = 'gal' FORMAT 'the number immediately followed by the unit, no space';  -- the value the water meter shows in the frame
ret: 861520.0gal
